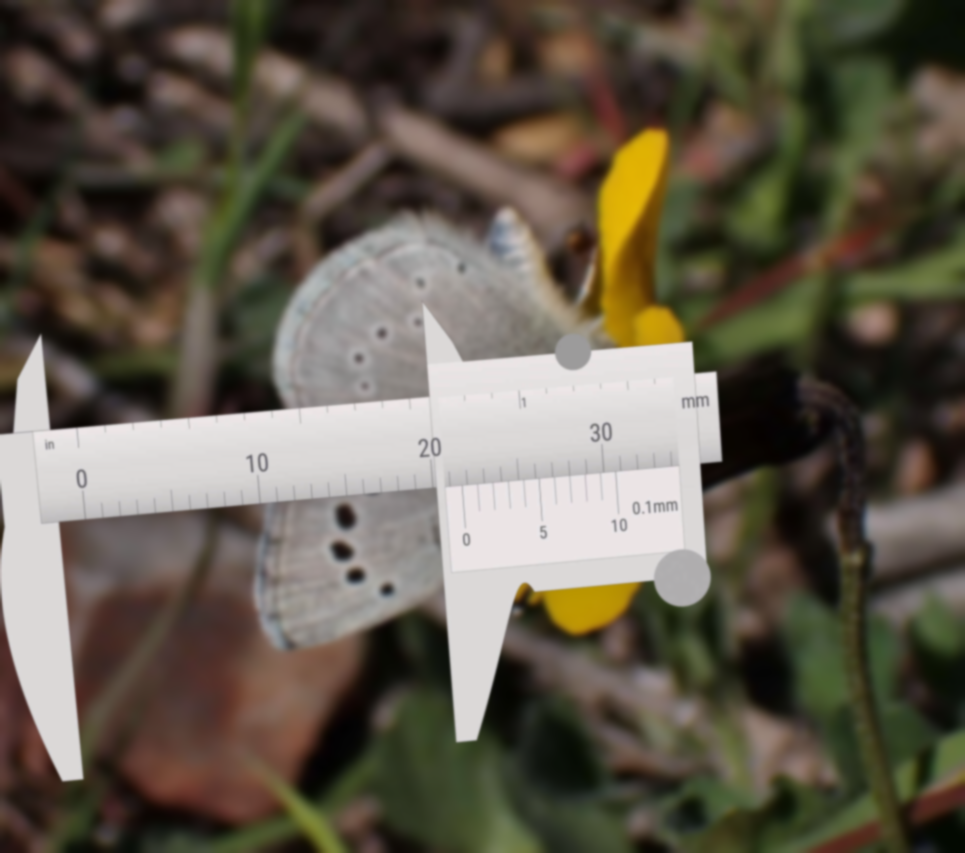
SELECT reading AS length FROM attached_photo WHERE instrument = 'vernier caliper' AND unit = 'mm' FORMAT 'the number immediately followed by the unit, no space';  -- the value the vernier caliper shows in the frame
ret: 21.7mm
